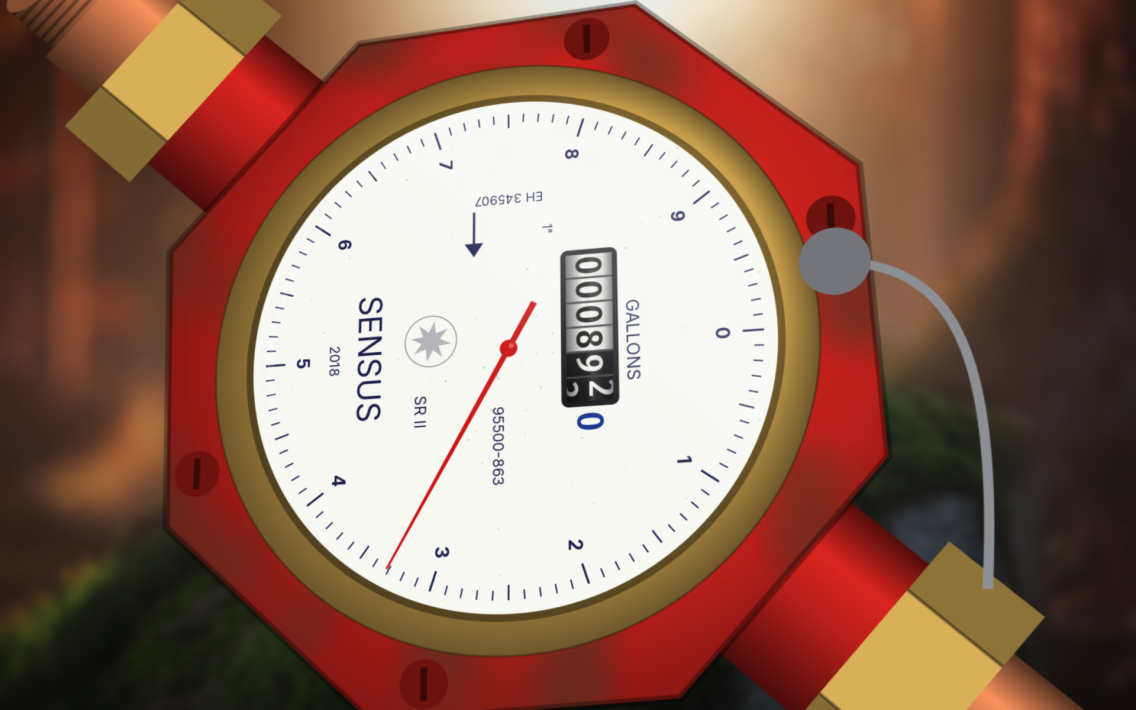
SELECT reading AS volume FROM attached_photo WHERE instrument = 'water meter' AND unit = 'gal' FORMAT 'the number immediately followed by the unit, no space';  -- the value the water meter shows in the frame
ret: 8923.3gal
